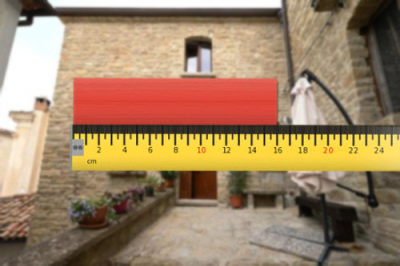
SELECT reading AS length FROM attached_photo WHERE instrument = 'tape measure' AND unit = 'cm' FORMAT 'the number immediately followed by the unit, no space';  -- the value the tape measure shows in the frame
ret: 16cm
